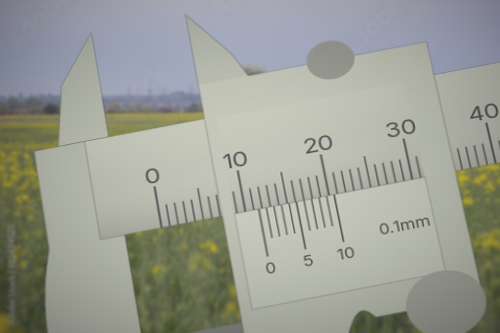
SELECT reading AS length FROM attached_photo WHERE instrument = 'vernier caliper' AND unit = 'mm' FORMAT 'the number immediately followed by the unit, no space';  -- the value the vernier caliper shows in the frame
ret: 11.6mm
